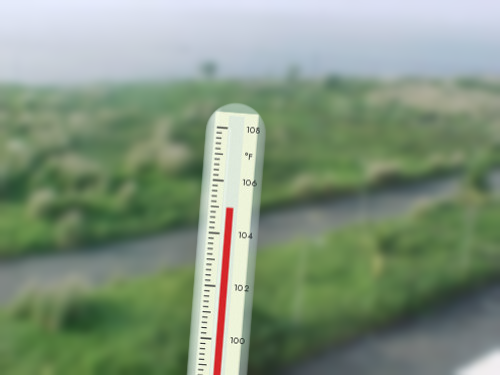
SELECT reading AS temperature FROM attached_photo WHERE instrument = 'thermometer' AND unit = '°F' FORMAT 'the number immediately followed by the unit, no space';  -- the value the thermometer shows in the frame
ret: 105°F
